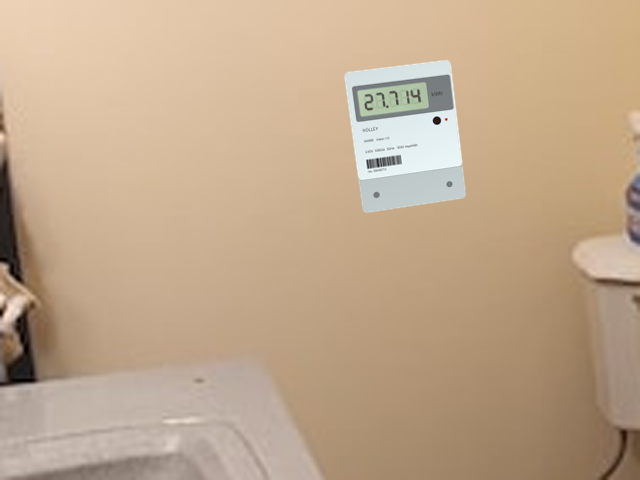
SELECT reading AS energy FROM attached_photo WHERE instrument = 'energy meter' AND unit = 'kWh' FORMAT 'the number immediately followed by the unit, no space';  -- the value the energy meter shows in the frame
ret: 27.714kWh
